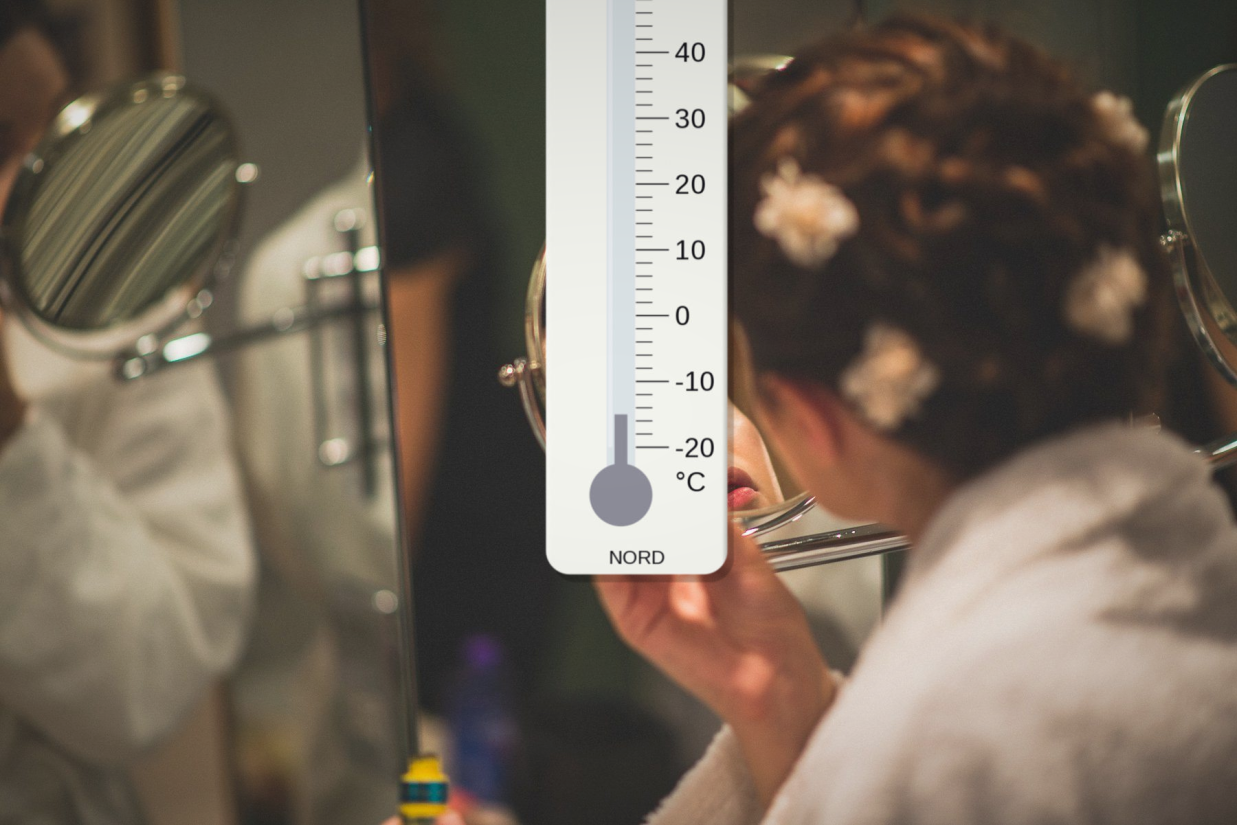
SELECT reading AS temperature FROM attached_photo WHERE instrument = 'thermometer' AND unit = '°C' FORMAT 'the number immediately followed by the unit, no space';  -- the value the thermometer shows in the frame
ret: -15°C
